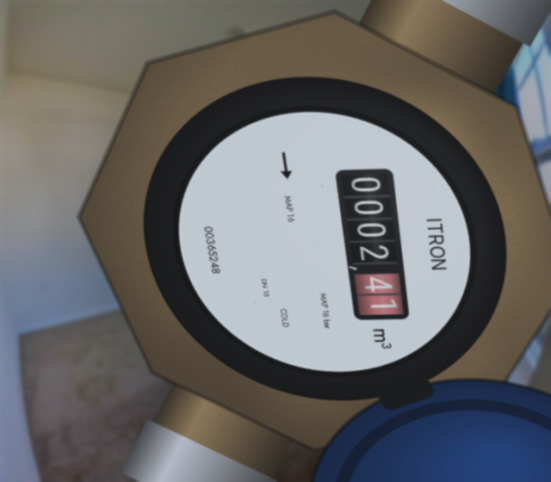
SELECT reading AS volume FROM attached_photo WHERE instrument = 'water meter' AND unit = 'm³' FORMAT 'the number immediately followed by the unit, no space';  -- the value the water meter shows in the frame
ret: 2.41m³
